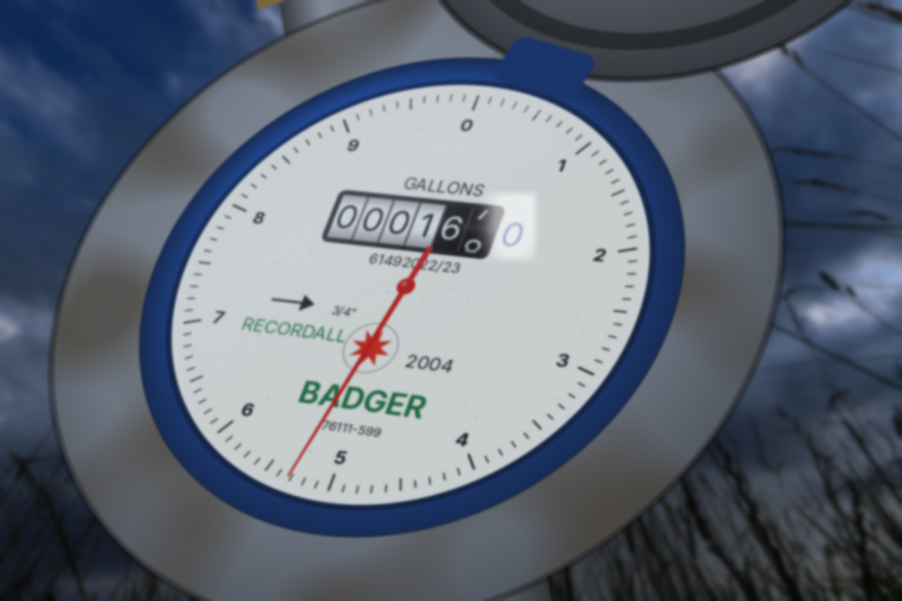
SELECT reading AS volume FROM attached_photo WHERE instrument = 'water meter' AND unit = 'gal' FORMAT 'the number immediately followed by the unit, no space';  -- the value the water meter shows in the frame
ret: 1675.3gal
